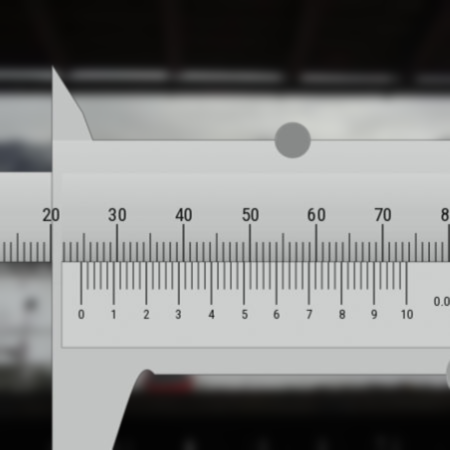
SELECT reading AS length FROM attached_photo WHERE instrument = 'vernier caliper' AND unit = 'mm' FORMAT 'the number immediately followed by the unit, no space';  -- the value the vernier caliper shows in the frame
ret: 24.6mm
